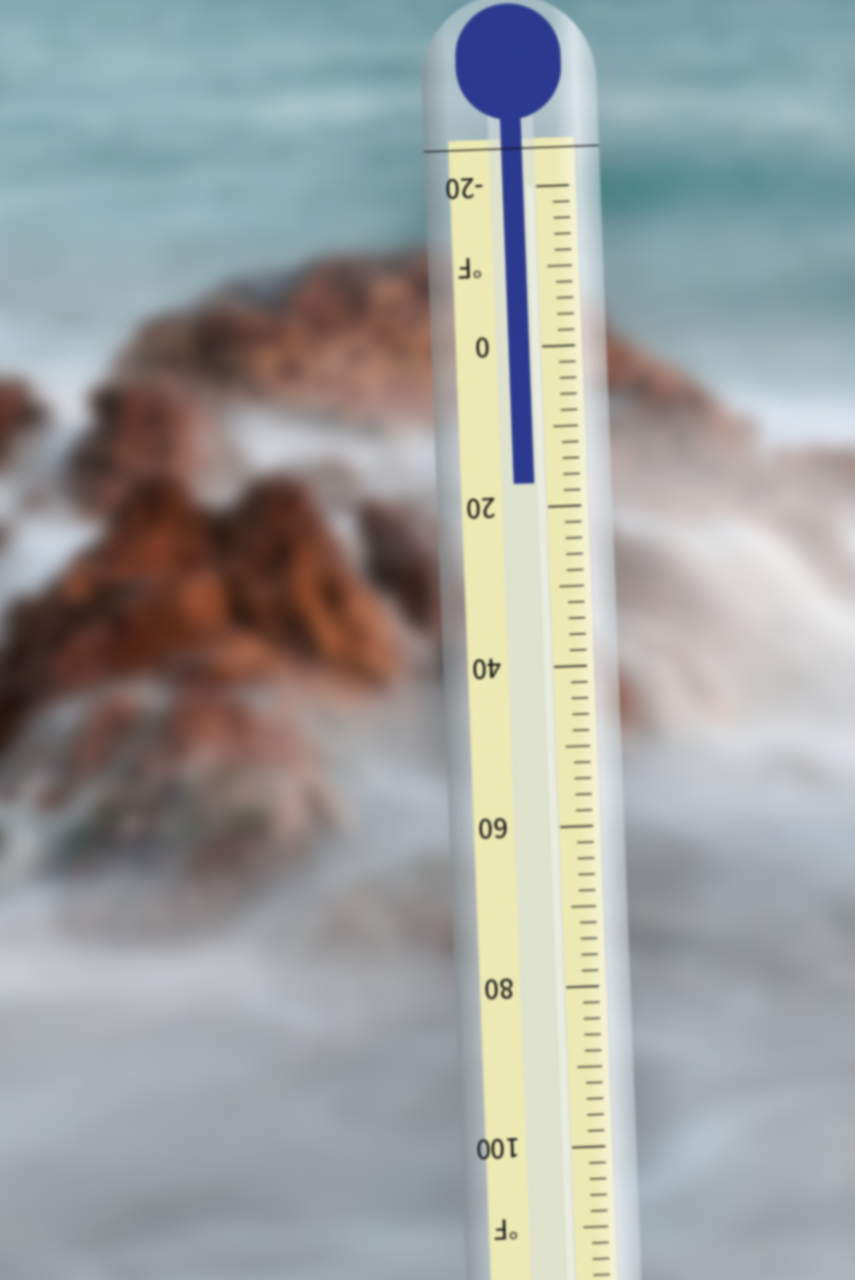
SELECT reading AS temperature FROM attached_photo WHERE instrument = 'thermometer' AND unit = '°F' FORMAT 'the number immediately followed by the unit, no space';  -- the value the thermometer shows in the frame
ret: 17°F
